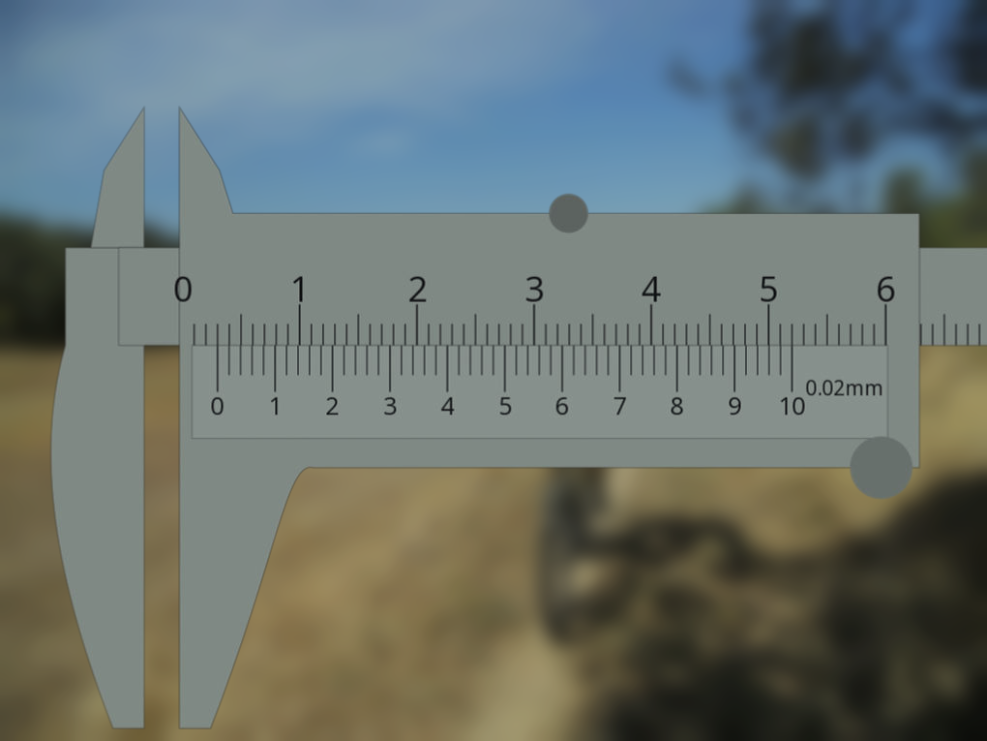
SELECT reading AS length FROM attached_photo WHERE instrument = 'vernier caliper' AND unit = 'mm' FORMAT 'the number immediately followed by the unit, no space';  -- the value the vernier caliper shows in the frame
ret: 3.0mm
